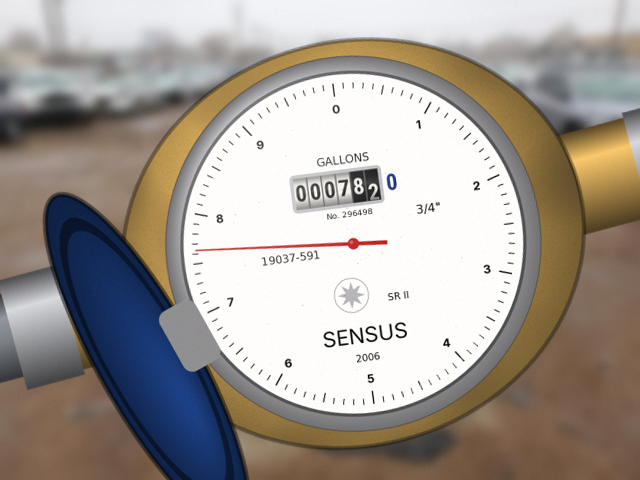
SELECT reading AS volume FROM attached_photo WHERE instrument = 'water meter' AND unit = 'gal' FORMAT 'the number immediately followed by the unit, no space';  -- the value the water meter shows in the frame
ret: 7817.6gal
